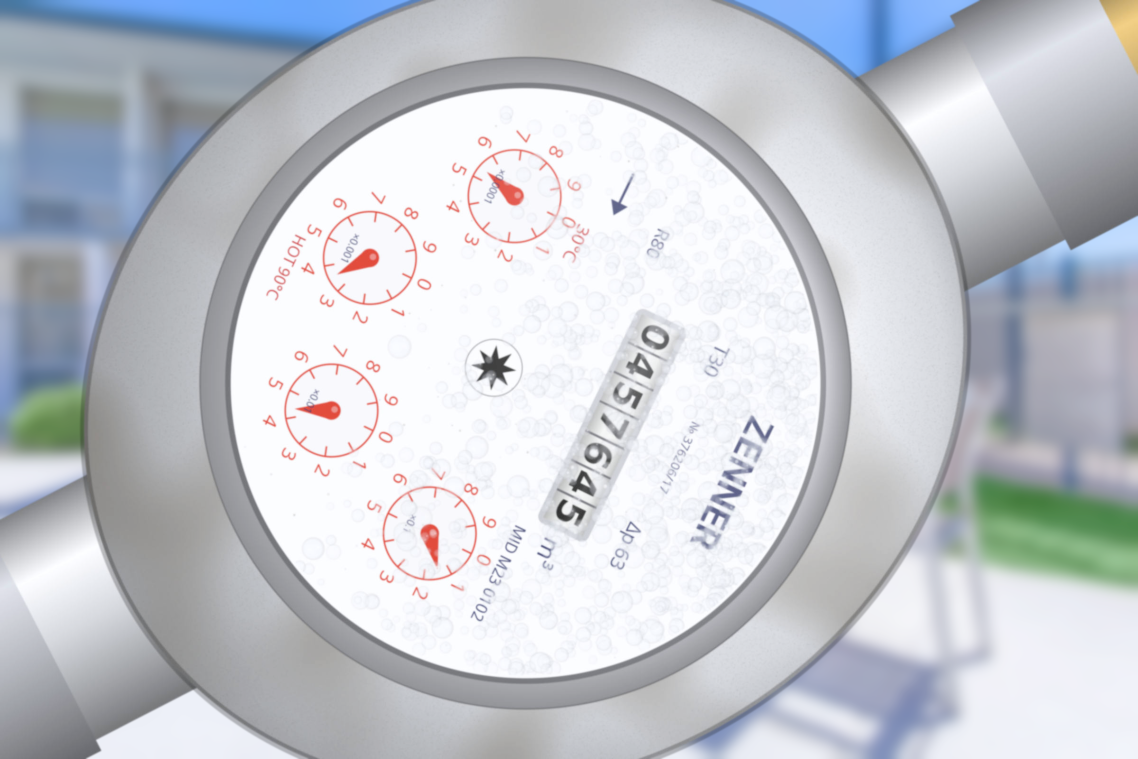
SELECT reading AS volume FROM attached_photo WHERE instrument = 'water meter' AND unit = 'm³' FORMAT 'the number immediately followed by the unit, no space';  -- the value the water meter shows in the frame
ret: 457645.1435m³
